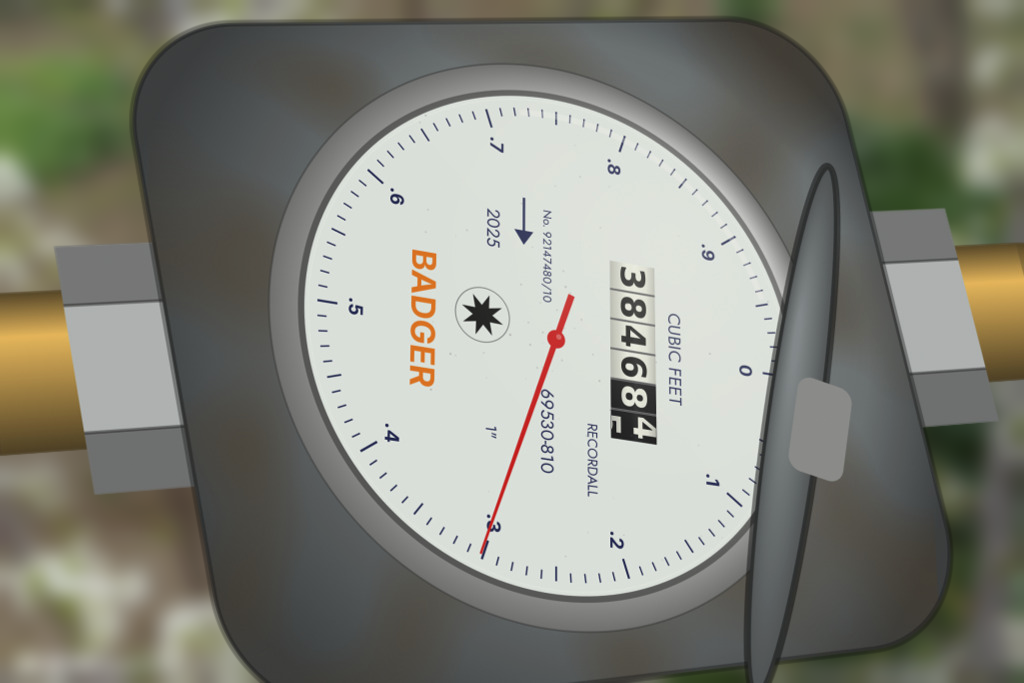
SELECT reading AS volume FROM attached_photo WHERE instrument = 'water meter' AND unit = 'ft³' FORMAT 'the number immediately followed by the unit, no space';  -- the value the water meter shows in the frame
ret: 384684.30ft³
